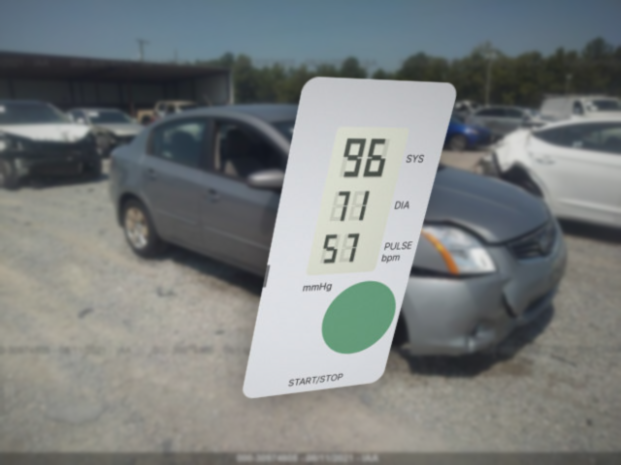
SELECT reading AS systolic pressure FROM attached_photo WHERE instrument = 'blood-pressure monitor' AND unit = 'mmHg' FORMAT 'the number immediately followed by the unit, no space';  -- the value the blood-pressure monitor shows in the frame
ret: 96mmHg
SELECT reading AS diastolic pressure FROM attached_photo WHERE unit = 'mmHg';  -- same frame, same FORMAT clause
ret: 71mmHg
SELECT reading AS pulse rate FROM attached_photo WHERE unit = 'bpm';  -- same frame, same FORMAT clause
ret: 57bpm
